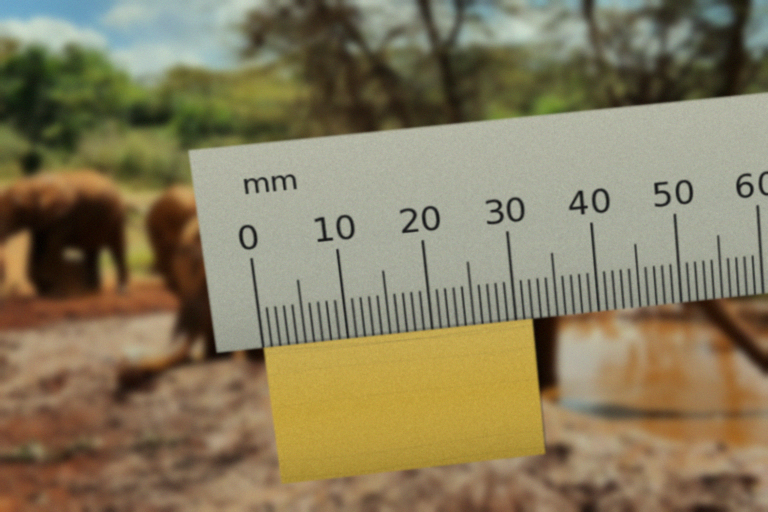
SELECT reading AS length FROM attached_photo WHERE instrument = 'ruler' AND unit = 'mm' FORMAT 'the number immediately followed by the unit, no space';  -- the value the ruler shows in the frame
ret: 32mm
